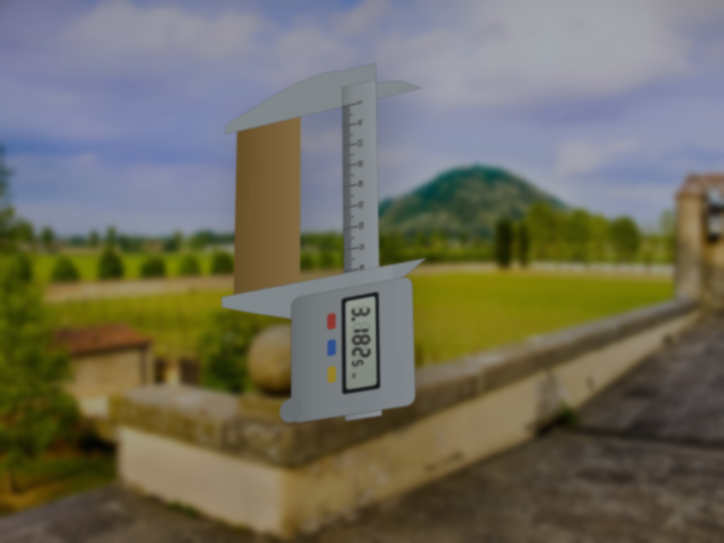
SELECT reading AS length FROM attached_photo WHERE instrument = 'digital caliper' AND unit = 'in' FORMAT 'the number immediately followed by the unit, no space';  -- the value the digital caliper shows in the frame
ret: 3.1825in
